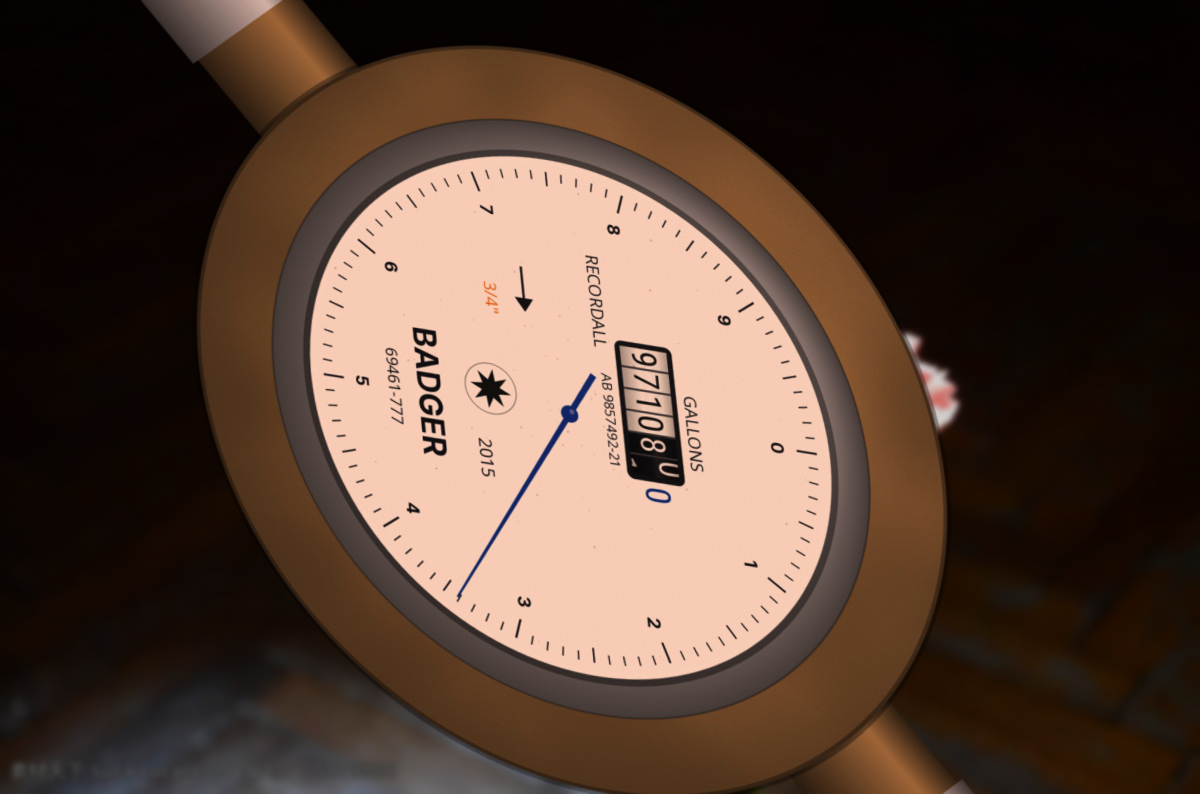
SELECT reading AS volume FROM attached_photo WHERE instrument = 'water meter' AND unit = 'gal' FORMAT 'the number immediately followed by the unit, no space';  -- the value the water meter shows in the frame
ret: 9710803.4gal
